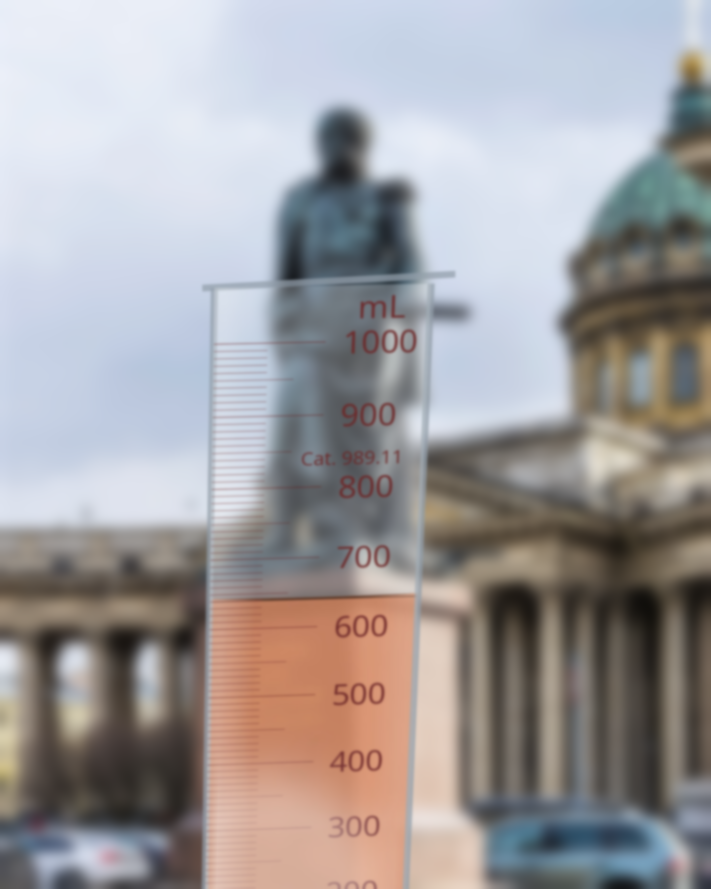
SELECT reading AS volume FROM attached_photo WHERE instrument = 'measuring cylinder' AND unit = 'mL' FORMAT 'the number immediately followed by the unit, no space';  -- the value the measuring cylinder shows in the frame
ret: 640mL
